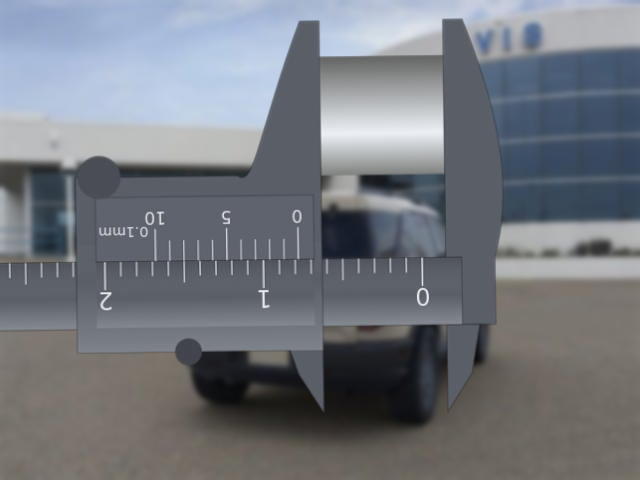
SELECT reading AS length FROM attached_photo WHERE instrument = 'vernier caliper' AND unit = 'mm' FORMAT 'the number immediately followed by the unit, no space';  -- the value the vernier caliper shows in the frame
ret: 7.8mm
